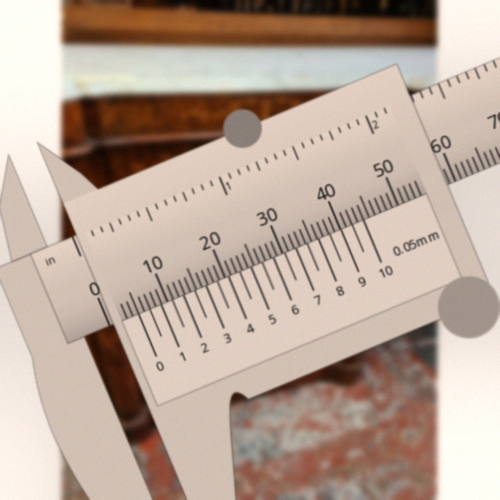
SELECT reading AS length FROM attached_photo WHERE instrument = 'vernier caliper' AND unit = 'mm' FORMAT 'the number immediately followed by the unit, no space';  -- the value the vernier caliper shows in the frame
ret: 5.0mm
